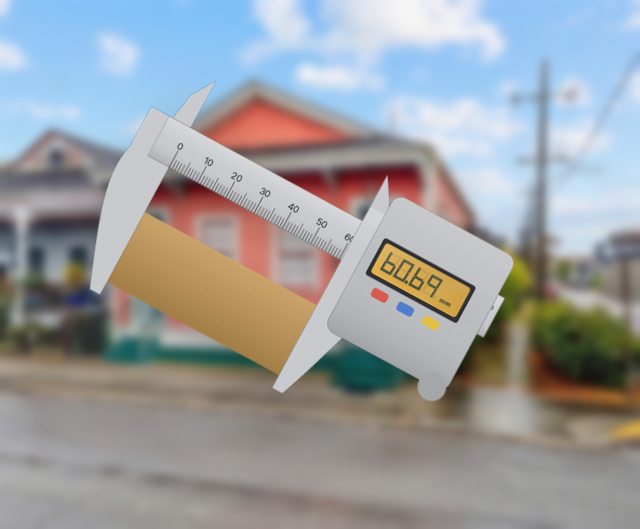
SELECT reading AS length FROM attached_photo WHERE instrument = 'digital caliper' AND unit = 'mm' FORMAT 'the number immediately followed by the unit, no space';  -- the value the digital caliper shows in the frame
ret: 60.69mm
